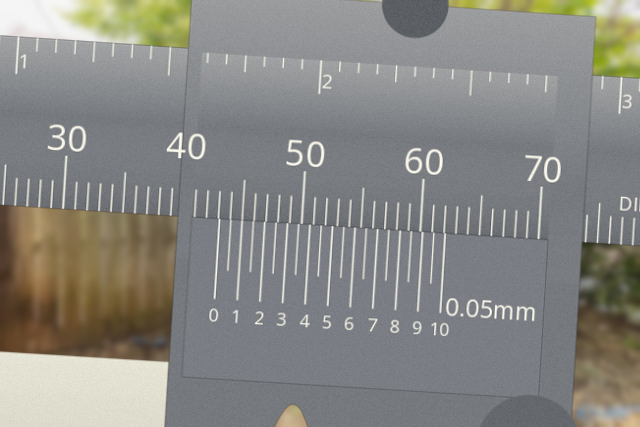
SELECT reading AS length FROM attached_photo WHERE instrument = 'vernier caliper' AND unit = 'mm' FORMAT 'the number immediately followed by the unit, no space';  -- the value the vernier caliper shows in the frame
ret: 43.1mm
